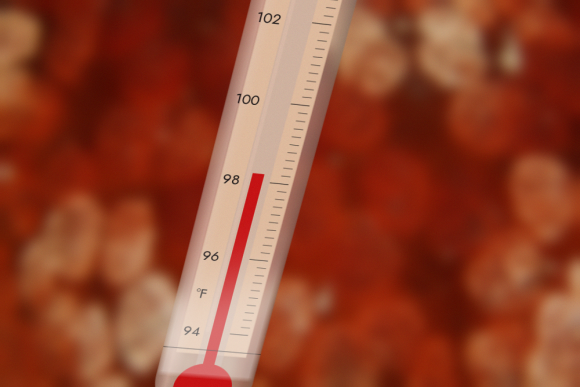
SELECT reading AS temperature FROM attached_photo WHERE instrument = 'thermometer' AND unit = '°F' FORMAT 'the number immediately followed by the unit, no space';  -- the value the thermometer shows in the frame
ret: 98.2°F
